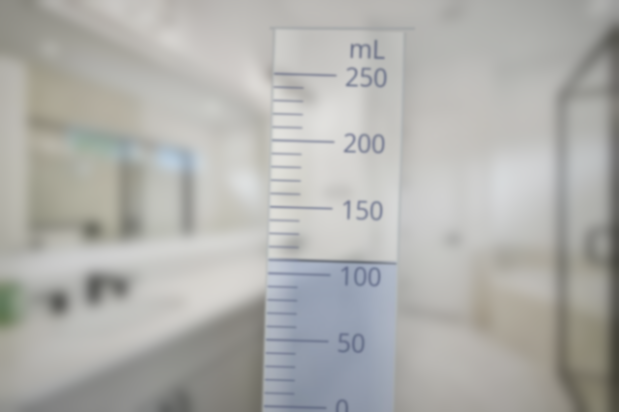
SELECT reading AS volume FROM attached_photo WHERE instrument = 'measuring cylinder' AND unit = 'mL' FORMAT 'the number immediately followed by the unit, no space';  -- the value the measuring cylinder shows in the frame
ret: 110mL
